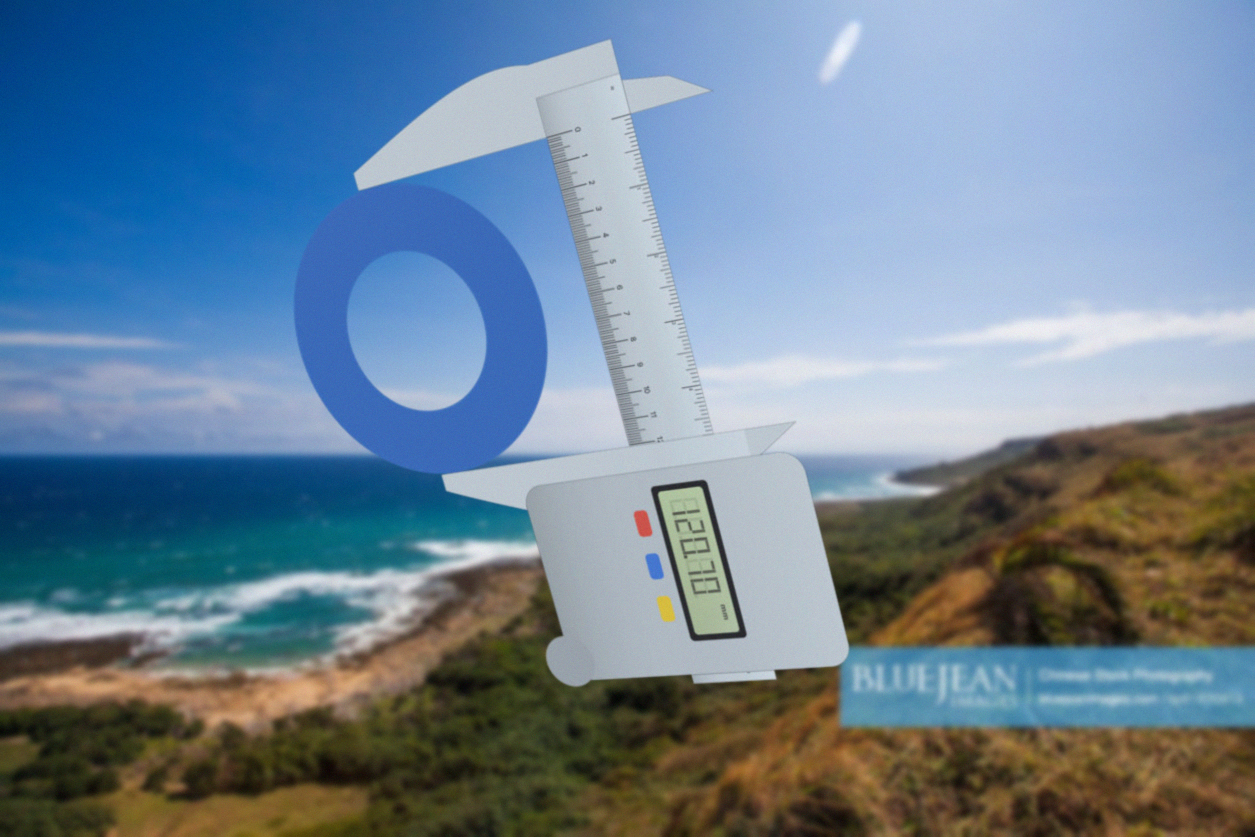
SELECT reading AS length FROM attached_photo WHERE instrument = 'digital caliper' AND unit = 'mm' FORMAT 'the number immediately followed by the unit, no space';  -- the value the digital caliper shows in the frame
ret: 120.70mm
